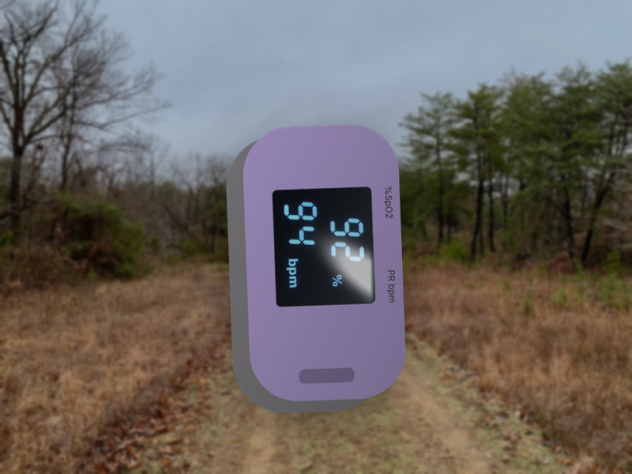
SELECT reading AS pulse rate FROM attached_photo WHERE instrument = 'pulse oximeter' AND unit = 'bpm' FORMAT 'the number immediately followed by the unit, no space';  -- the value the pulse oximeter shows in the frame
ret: 94bpm
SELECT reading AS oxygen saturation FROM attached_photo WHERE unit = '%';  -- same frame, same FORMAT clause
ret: 92%
